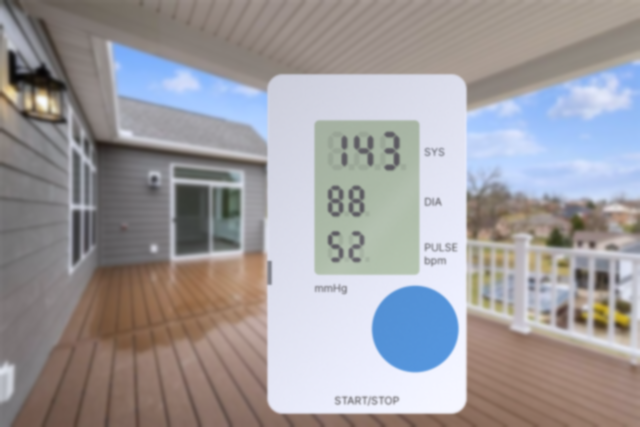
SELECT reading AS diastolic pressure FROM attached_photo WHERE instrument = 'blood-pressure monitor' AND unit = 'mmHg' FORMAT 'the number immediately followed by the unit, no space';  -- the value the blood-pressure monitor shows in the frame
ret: 88mmHg
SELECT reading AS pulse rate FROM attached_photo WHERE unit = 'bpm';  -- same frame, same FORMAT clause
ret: 52bpm
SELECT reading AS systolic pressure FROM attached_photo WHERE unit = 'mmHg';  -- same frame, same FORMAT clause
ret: 143mmHg
